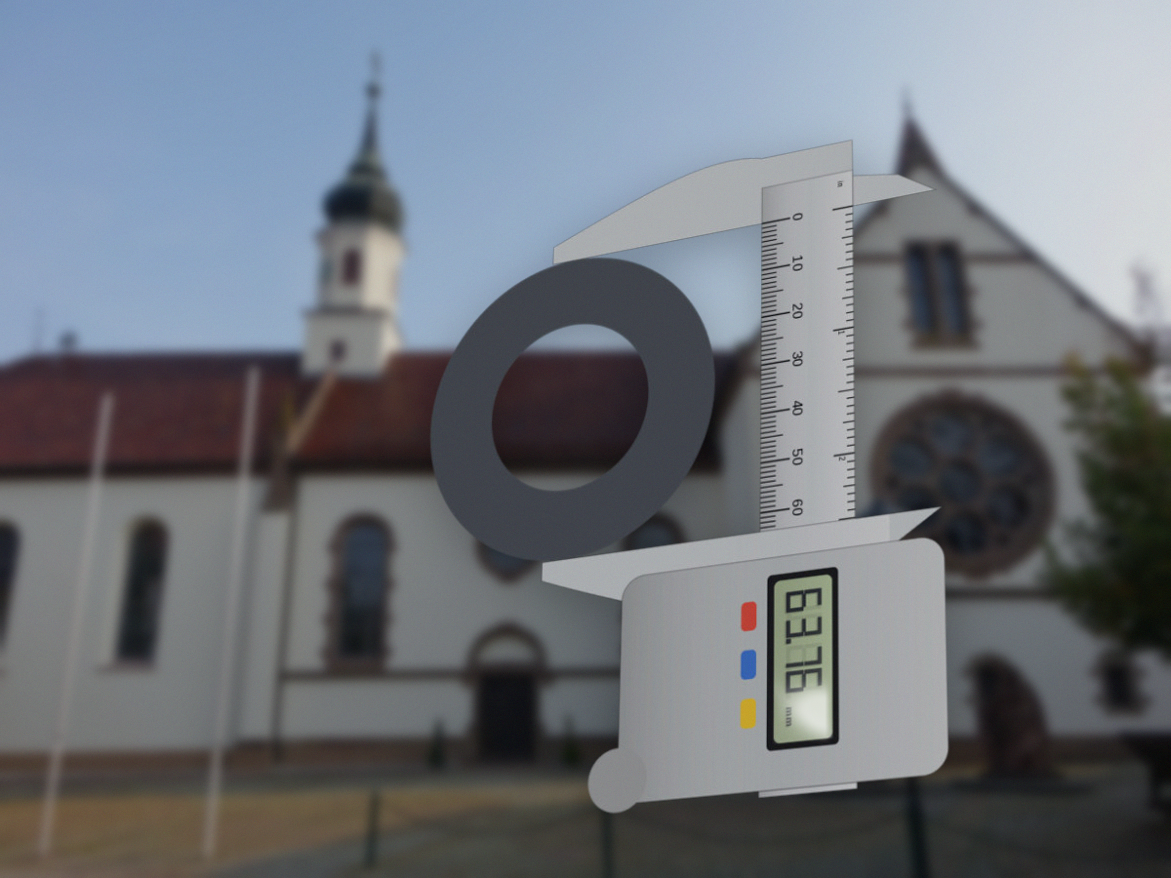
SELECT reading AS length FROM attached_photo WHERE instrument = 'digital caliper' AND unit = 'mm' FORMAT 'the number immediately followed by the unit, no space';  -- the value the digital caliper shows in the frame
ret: 63.76mm
